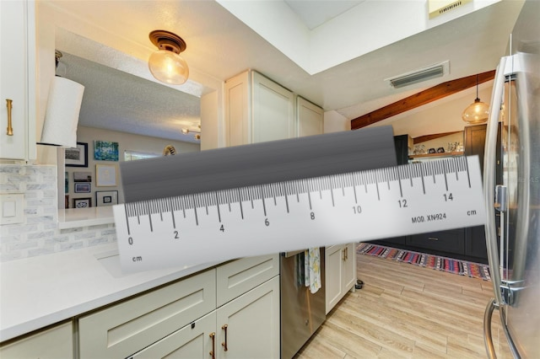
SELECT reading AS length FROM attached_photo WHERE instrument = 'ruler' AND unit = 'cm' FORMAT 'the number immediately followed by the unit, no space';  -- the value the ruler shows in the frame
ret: 12cm
